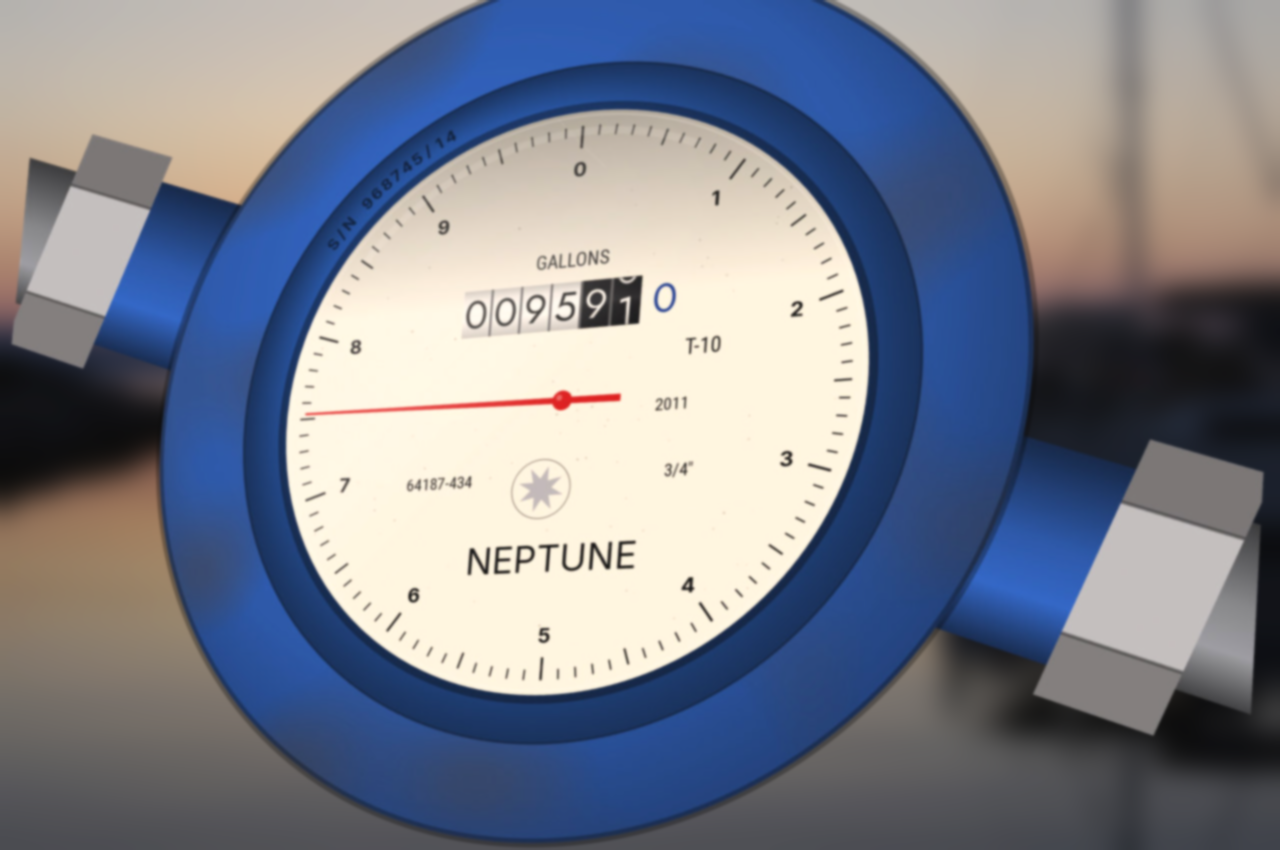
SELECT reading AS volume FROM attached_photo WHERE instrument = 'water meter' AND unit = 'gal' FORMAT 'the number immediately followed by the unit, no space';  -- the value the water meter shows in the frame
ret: 95907.5gal
